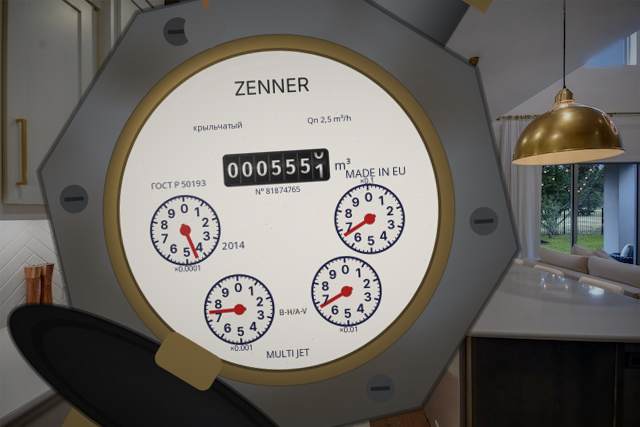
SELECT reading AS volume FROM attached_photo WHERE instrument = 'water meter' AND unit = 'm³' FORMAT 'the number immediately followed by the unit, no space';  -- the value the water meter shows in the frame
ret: 5550.6674m³
